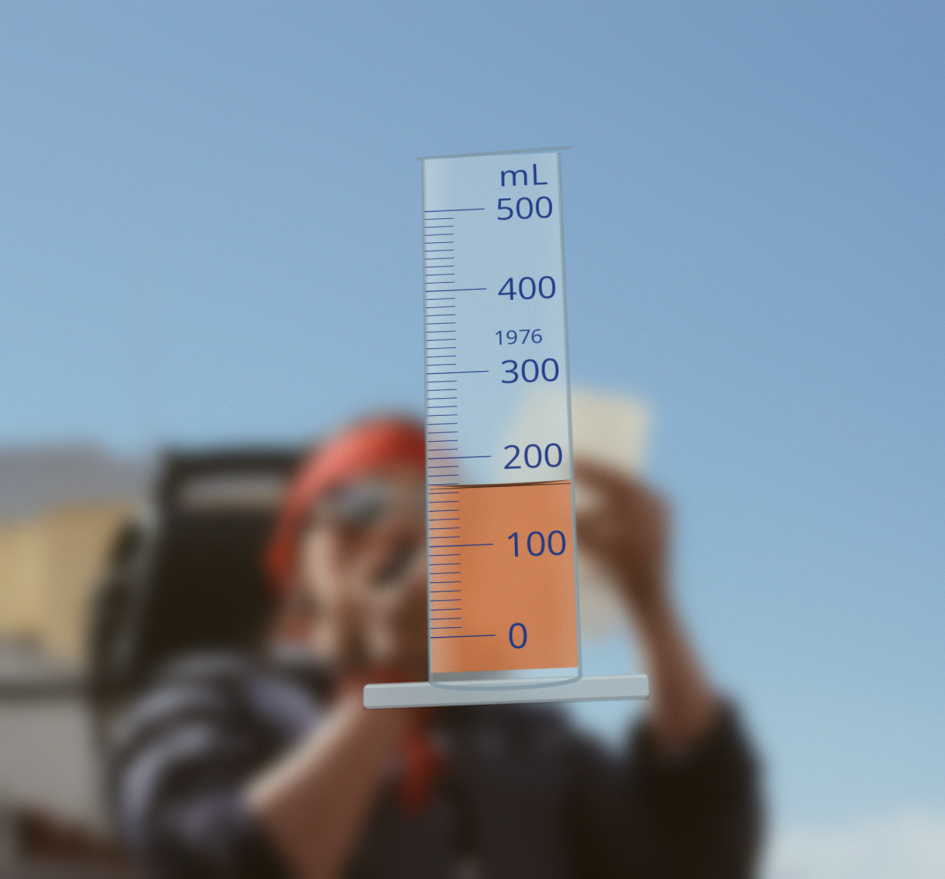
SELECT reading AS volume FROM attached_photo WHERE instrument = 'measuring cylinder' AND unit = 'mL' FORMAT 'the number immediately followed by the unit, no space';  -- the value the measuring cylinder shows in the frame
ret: 165mL
